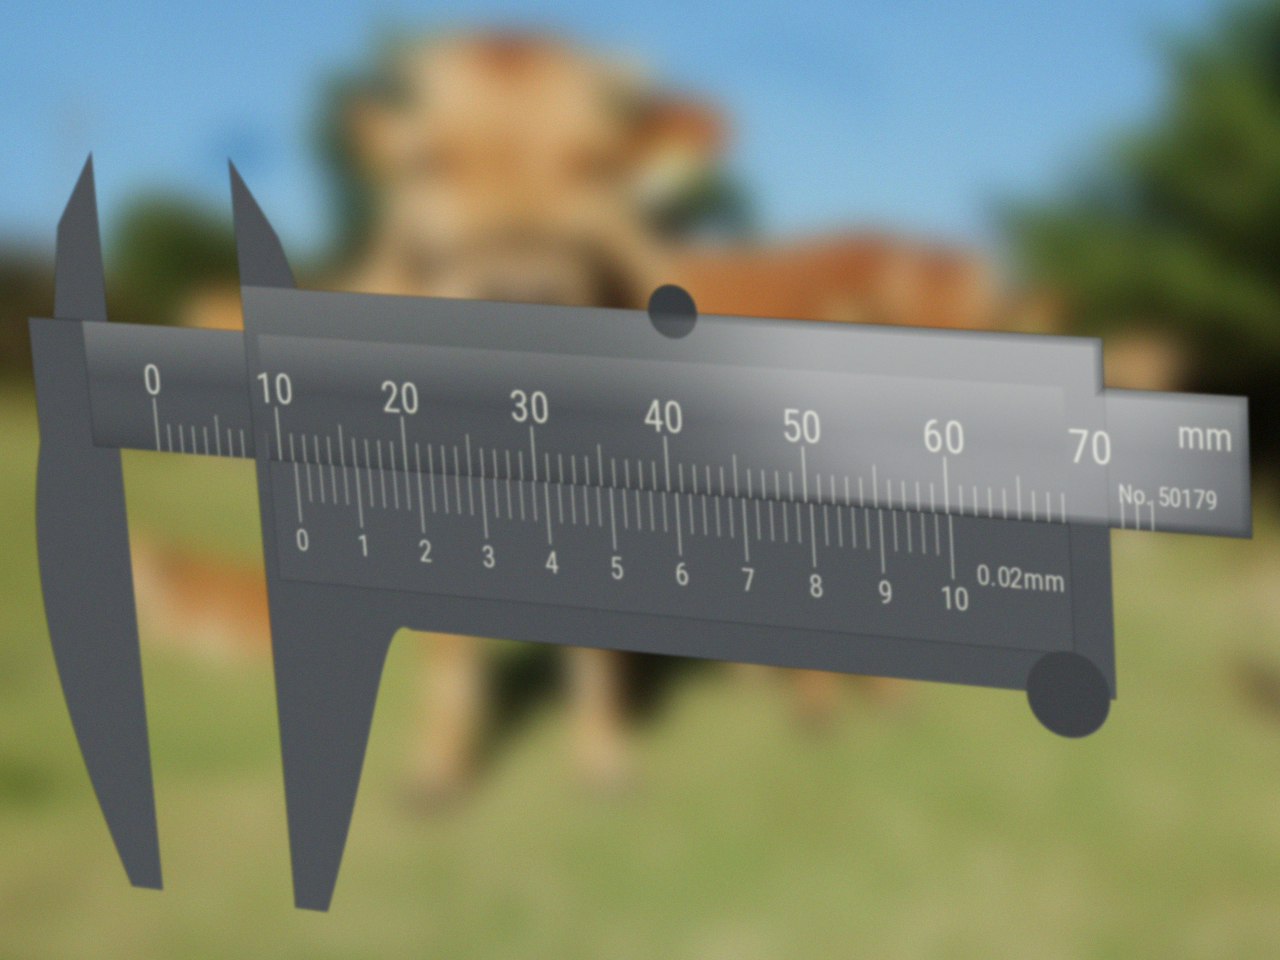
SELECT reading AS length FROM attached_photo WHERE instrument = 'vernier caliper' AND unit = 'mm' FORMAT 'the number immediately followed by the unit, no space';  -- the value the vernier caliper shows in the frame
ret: 11.2mm
